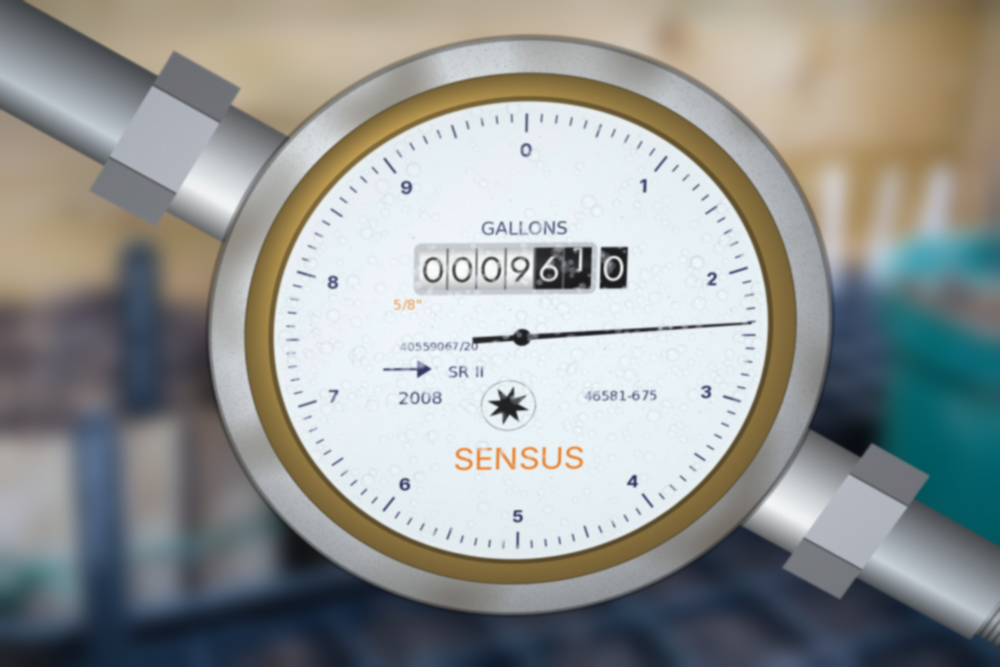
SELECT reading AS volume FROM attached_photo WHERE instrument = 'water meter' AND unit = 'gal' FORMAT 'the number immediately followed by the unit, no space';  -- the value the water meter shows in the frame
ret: 9612.4gal
